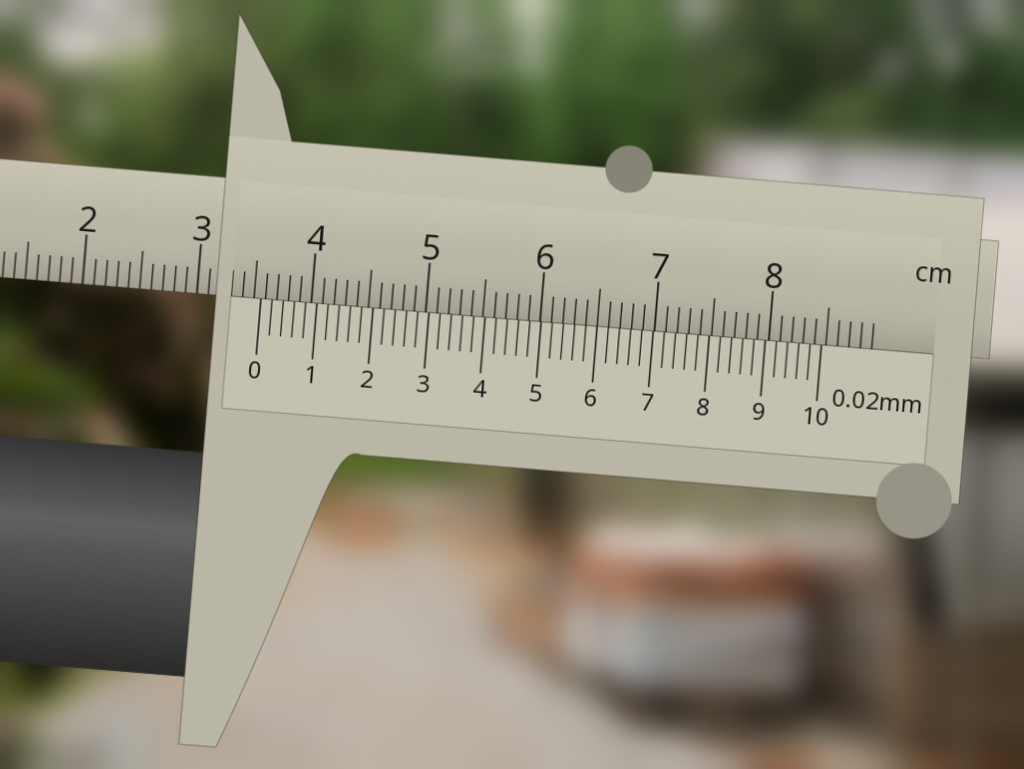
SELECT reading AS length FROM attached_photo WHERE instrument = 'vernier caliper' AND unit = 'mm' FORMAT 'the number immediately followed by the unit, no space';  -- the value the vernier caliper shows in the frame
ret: 35.6mm
